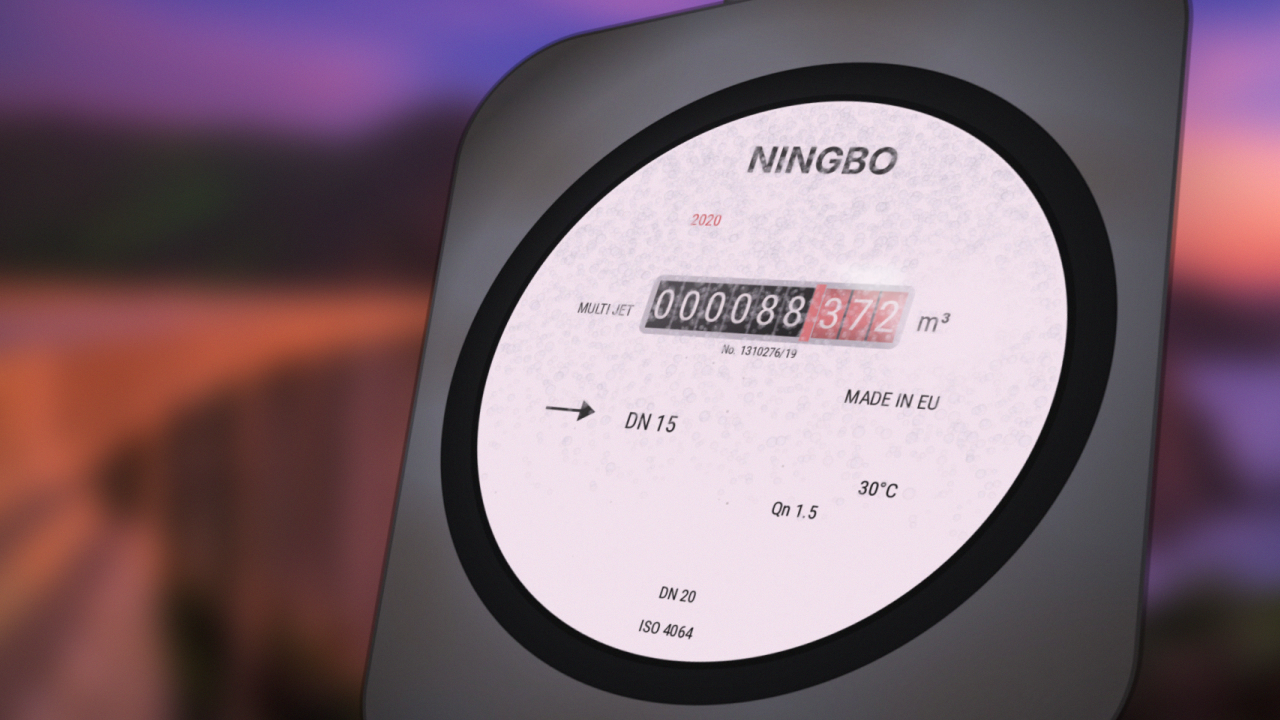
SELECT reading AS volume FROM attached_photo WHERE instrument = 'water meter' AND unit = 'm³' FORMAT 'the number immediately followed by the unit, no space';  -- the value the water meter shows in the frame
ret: 88.372m³
